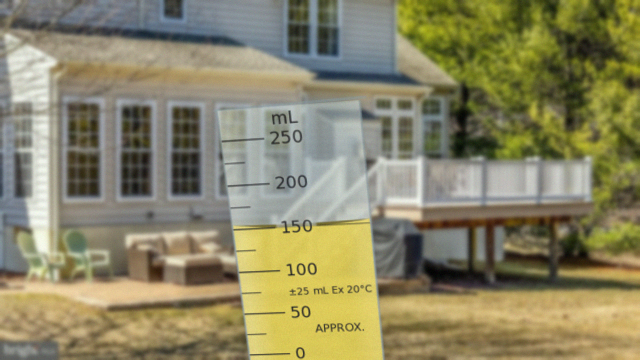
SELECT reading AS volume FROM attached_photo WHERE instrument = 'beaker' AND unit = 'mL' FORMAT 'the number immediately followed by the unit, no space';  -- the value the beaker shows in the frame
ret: 150mL
